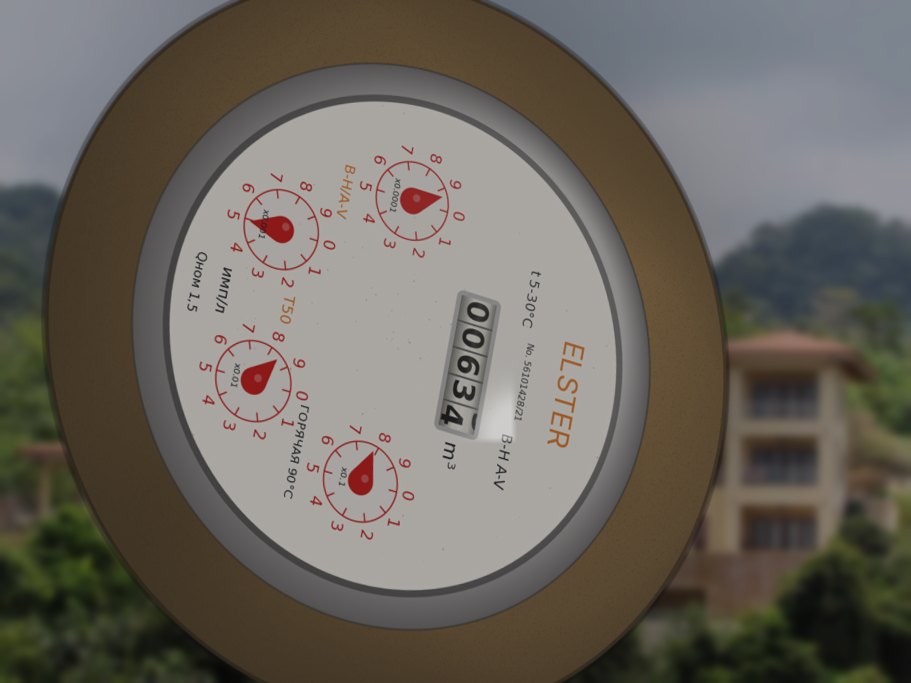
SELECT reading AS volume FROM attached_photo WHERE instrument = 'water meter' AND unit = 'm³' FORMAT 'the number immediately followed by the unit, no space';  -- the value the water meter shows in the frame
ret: 633.7849m³
